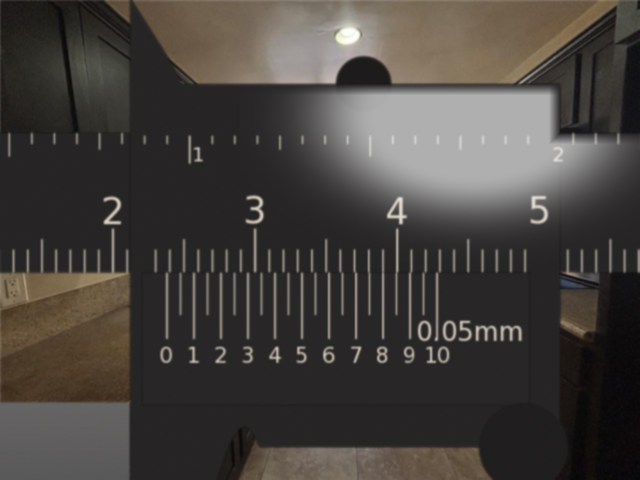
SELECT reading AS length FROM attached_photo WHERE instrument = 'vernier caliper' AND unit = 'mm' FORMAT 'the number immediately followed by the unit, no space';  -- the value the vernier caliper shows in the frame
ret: 23.8mm
